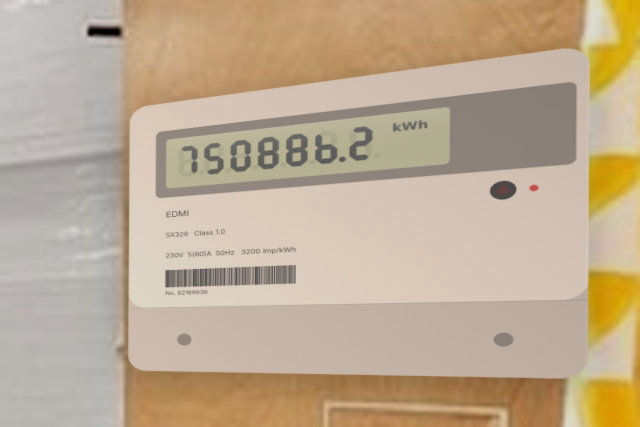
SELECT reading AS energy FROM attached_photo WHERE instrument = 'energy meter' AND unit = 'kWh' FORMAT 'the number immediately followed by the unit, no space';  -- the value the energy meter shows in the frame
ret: 750886.2kWh
